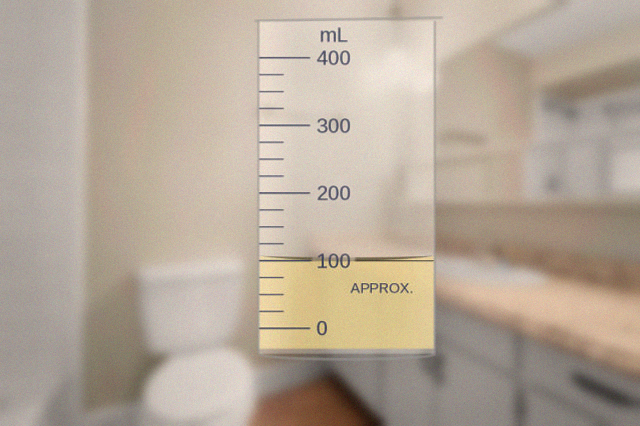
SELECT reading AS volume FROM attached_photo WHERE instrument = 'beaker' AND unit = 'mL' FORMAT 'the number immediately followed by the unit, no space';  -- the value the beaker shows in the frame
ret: 100mL
